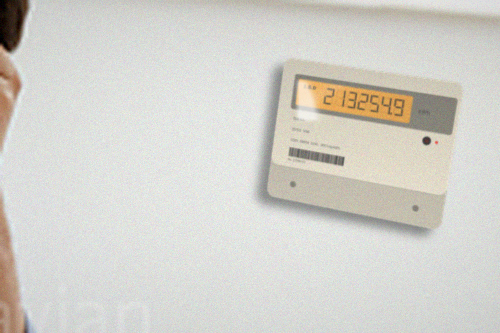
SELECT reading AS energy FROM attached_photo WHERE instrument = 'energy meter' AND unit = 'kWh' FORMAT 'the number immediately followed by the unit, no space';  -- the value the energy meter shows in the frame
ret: 213254.9kWh
